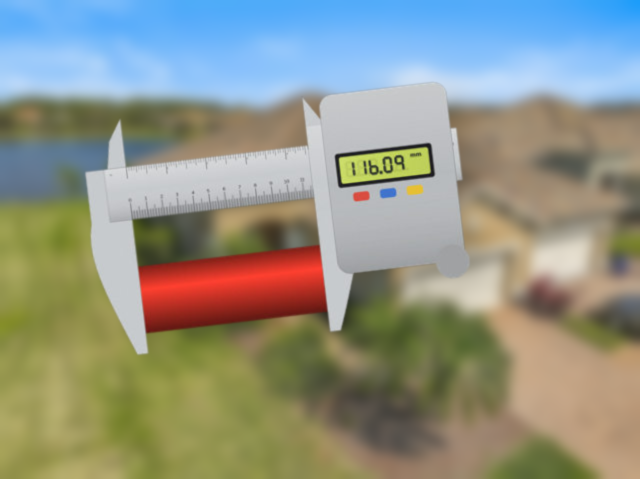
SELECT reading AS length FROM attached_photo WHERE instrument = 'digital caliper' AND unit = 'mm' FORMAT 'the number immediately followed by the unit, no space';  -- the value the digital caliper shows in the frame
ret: 116.09mm
